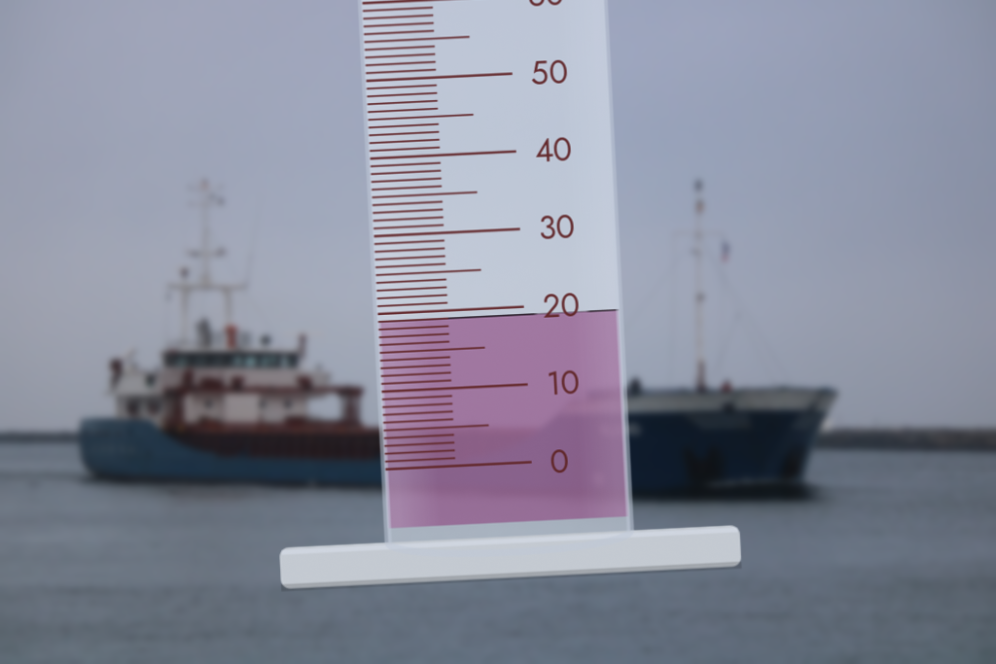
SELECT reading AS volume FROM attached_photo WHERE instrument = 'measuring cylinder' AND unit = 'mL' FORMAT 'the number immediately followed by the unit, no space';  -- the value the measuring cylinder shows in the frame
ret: 19mL
